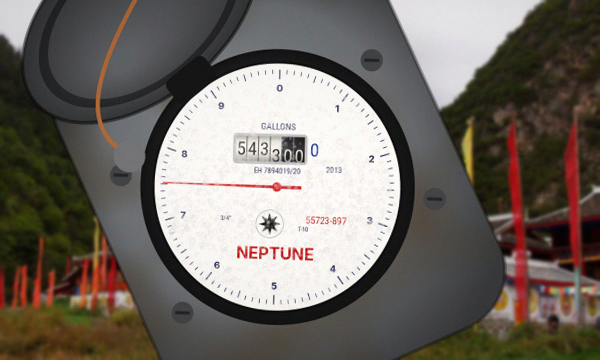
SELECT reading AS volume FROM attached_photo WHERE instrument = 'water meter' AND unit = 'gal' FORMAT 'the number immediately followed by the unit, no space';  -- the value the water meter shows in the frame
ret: 5432997.5gal
